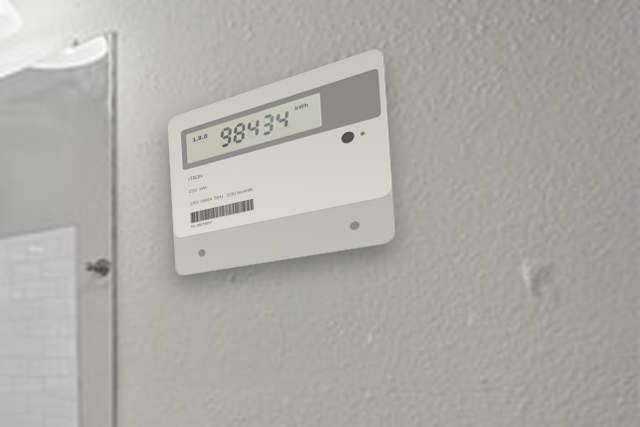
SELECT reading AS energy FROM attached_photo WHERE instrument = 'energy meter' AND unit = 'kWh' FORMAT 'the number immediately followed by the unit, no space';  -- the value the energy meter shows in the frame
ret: 98434kWh
